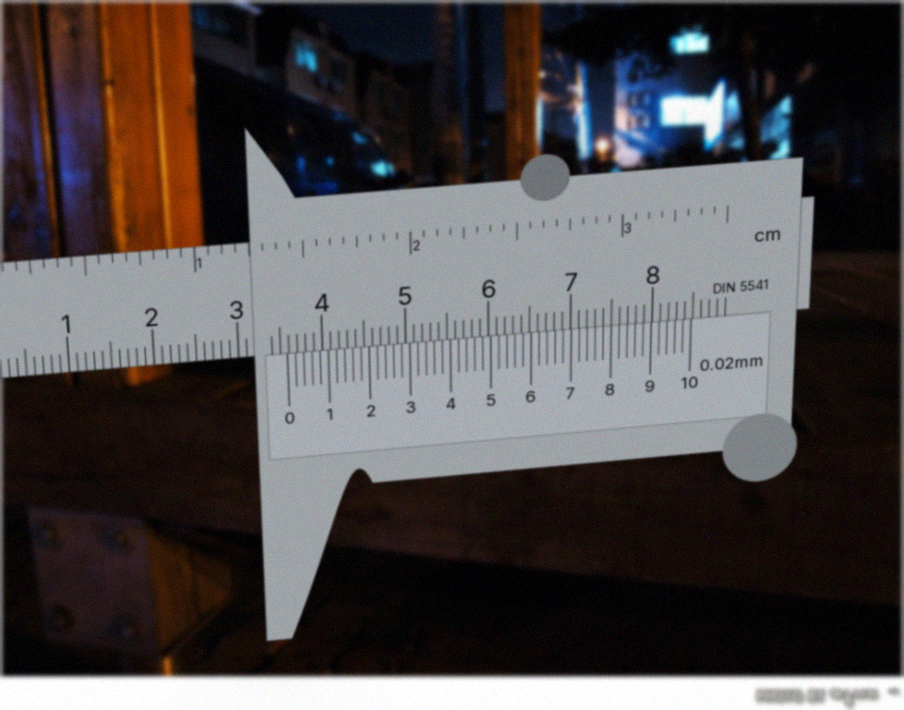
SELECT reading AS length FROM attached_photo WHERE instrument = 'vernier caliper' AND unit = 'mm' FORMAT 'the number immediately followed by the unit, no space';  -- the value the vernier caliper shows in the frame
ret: 35.8mm
